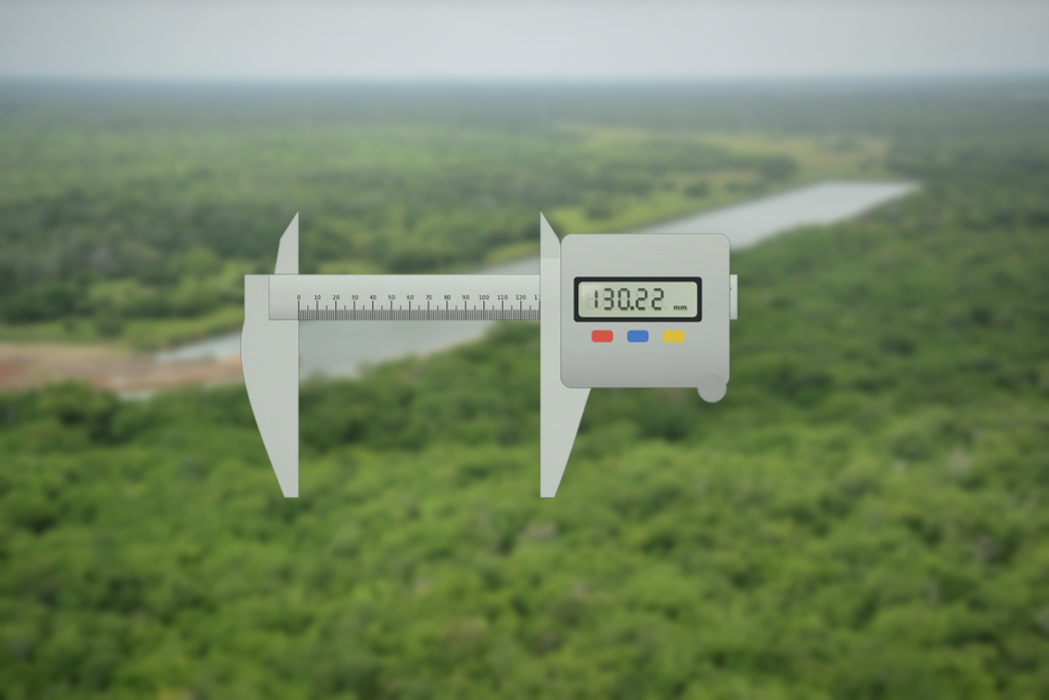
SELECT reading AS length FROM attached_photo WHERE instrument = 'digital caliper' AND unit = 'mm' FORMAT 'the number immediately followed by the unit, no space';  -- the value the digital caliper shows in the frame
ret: 130.22mm
